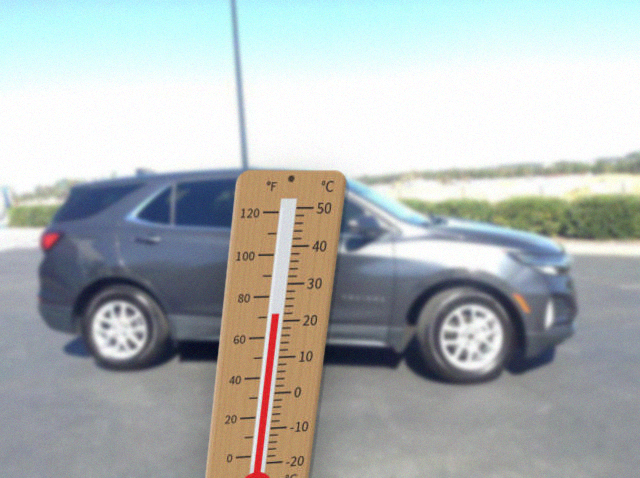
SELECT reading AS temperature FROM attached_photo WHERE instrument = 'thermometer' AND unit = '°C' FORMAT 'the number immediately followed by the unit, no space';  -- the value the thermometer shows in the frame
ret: 22°C
